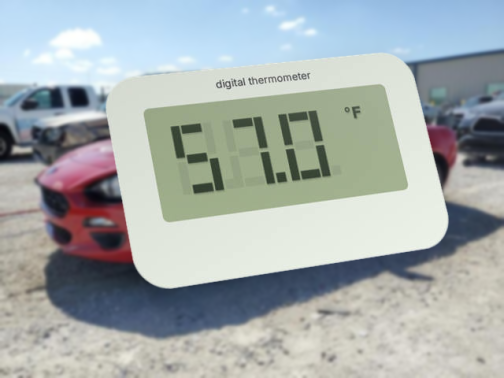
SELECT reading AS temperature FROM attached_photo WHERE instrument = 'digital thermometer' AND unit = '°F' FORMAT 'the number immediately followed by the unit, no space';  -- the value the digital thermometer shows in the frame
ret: 57.0°F
